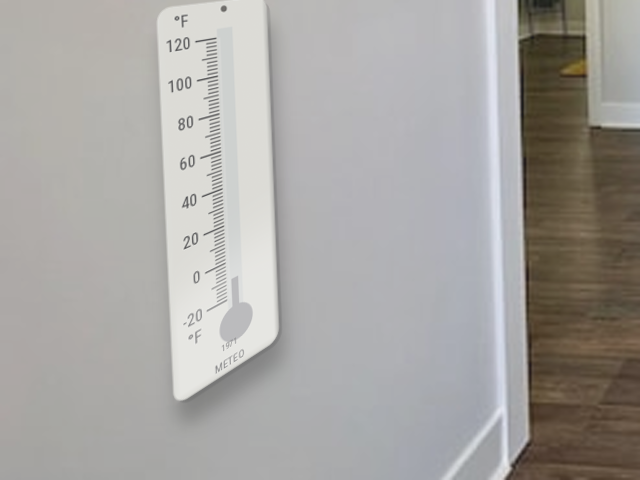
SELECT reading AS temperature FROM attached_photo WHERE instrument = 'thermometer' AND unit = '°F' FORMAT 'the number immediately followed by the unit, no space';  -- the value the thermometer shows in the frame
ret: -10°F
